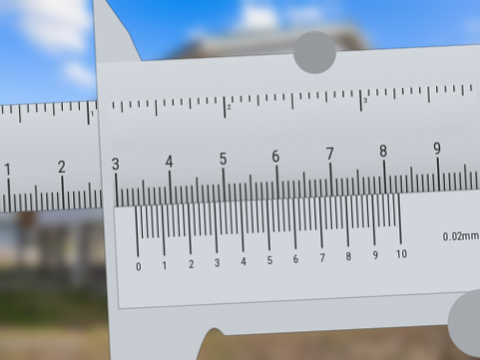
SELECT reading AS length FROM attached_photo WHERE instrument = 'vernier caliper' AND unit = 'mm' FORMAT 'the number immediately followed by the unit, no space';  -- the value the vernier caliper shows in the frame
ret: 33.4mm
